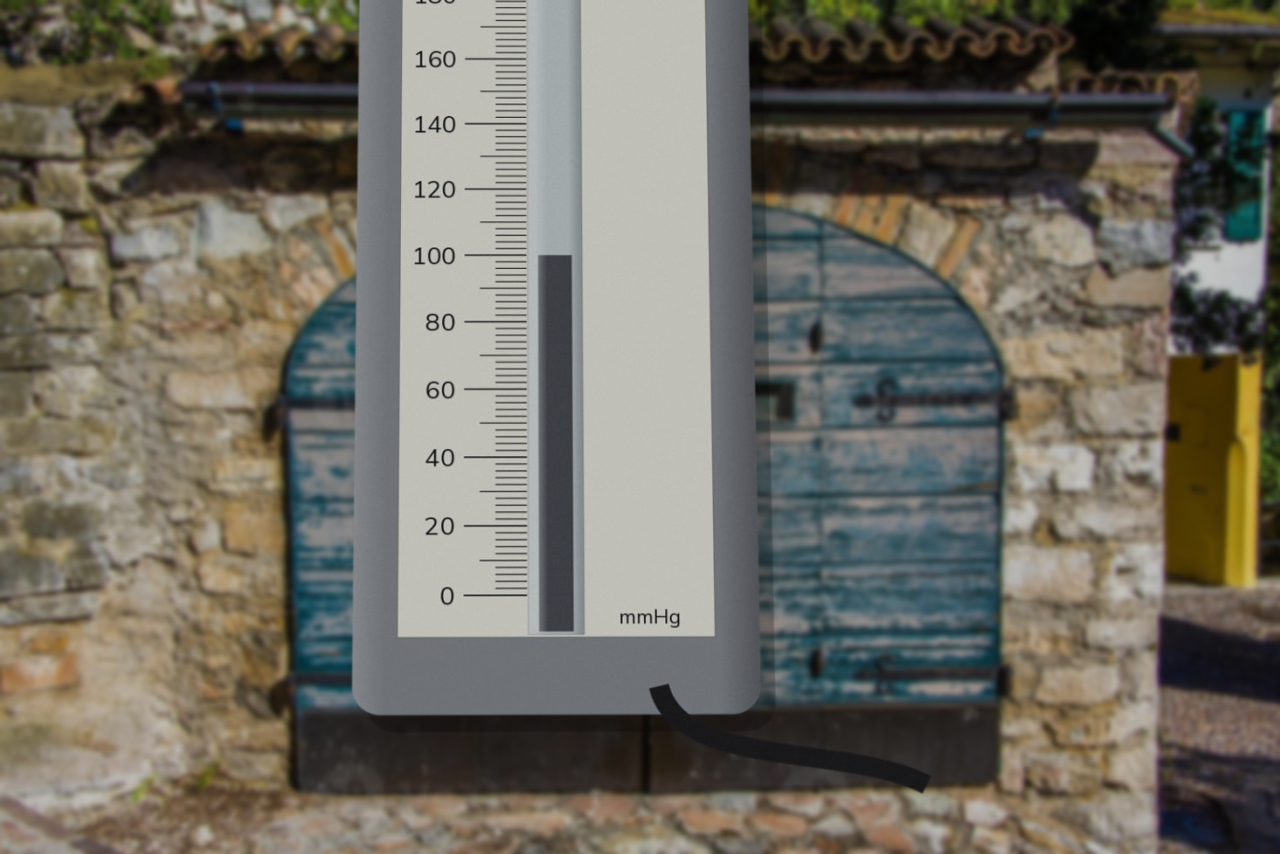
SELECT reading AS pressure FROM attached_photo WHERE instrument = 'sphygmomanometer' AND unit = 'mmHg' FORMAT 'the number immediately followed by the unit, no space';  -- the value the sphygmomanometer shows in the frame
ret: 100mmHg
